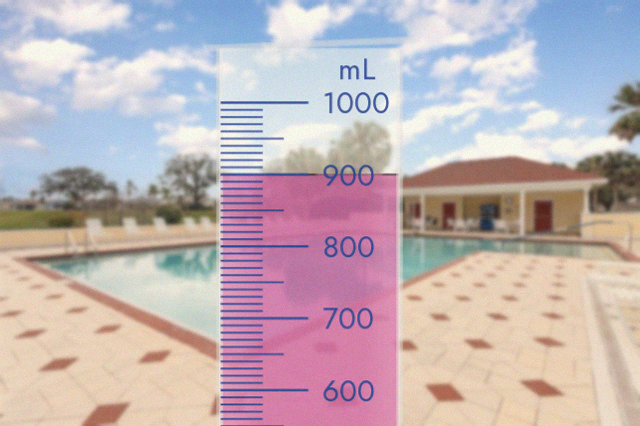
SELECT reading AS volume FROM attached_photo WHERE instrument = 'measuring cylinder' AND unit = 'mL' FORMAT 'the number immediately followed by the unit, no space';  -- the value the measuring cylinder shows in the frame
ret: 900mL
